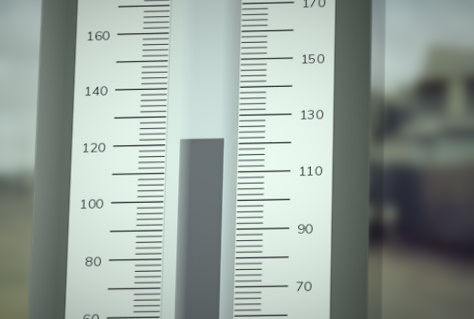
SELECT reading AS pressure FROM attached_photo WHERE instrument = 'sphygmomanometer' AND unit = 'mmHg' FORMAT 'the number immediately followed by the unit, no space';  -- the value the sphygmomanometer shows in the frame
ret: 122mmHg
